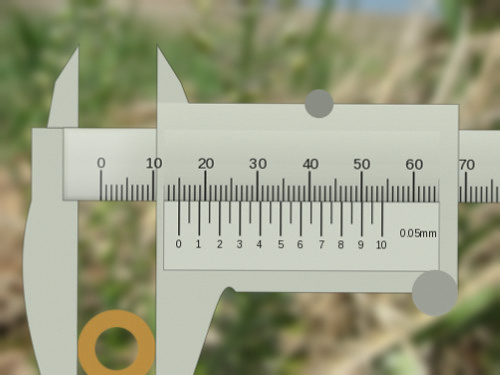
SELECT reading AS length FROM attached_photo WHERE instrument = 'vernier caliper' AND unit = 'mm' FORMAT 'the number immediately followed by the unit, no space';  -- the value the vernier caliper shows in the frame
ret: 15.0mm
